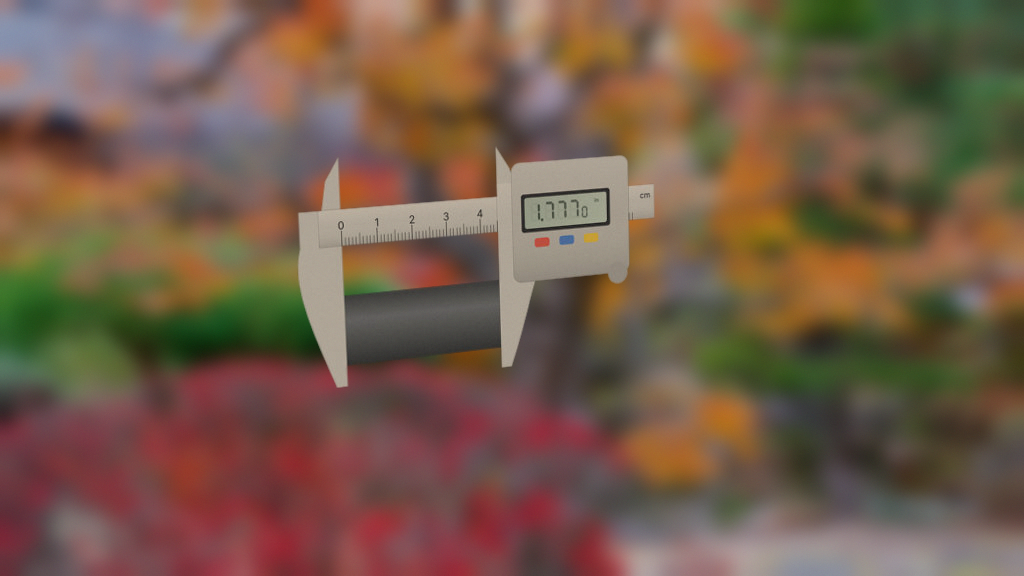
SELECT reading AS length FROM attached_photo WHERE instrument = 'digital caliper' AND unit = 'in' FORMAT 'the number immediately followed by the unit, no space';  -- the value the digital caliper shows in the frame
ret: 1.7770in
